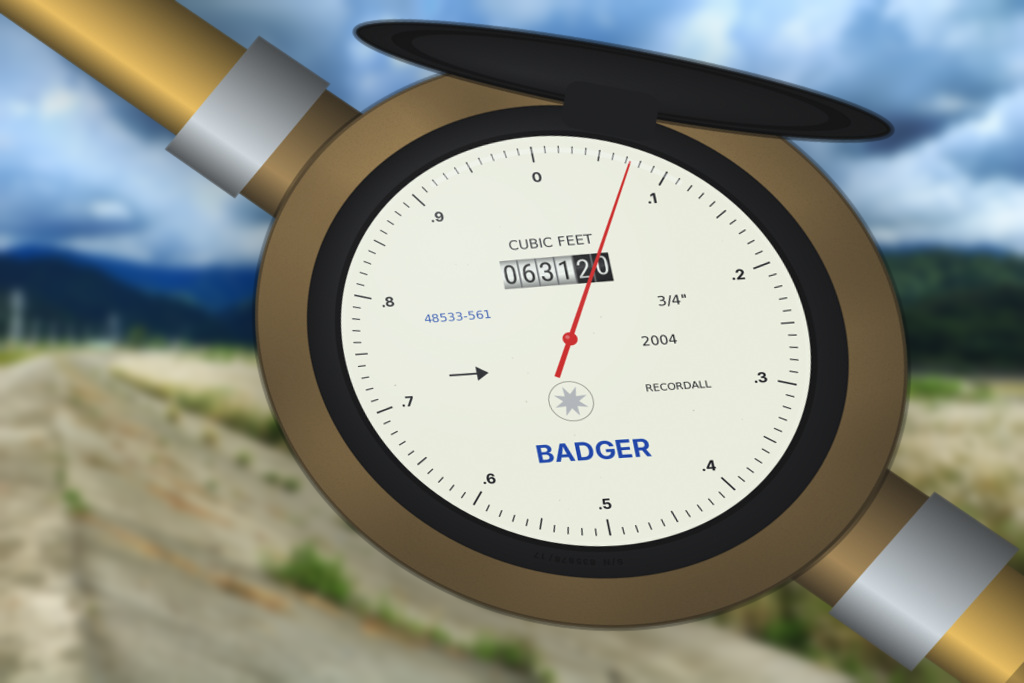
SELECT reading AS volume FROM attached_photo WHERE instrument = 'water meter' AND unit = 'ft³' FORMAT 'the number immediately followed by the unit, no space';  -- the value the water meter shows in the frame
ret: 63120.07ft³
